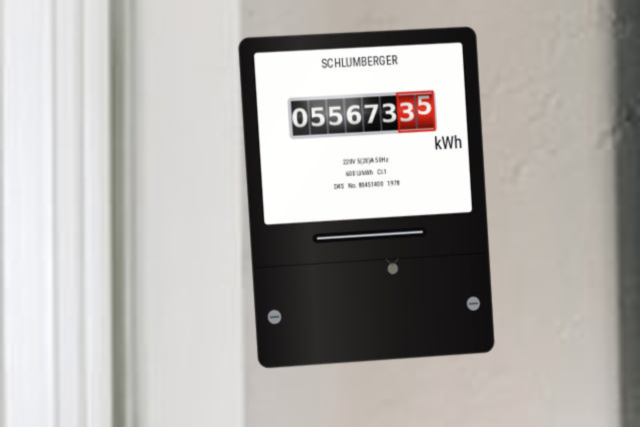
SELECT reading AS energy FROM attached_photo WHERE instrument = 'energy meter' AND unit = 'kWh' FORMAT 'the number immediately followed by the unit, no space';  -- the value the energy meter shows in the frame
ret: 55673.35kWh
